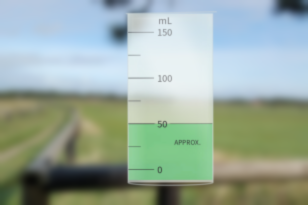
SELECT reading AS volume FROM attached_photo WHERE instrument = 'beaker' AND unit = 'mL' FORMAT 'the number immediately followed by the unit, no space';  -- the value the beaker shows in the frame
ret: 50mL
